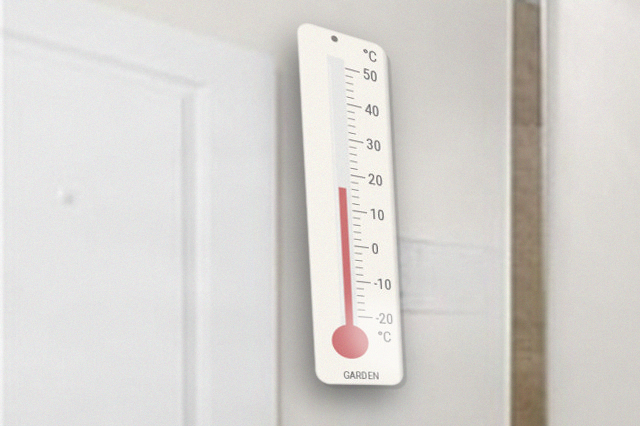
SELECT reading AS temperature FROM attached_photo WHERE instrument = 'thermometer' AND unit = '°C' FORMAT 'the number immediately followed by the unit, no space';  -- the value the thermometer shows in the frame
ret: 16°C
